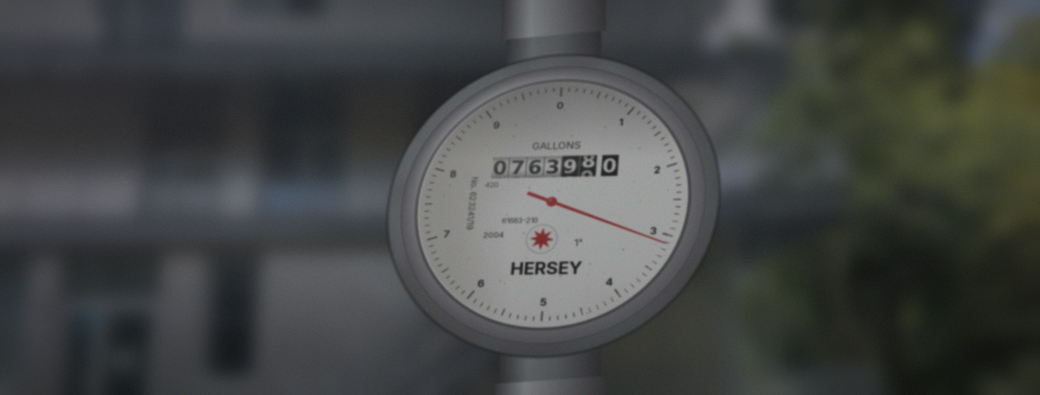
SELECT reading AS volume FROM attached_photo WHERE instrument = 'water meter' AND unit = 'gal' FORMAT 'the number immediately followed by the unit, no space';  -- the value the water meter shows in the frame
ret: 763983.1gal
